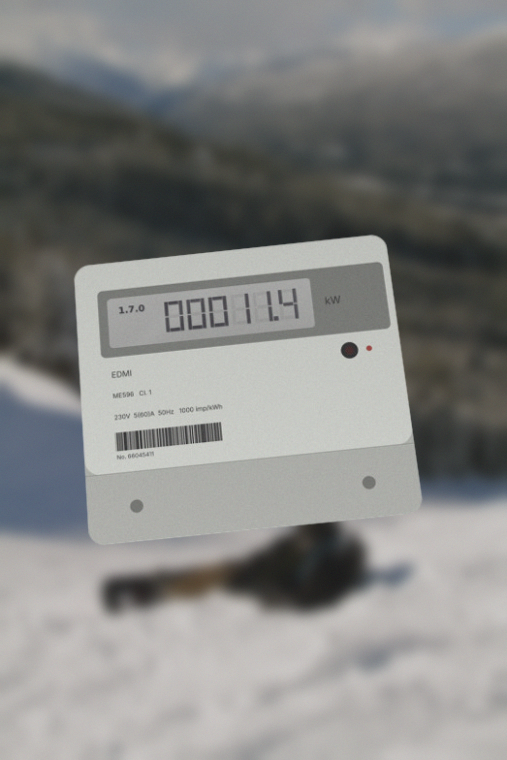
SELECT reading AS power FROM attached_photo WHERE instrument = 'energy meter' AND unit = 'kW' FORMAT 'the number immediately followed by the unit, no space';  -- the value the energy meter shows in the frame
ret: 11.4kW
